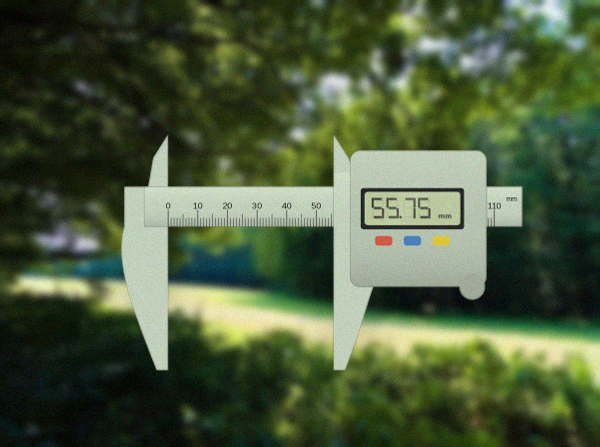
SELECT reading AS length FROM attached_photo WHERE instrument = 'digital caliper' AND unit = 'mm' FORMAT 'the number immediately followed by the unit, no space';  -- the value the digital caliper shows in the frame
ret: 55.75mm
